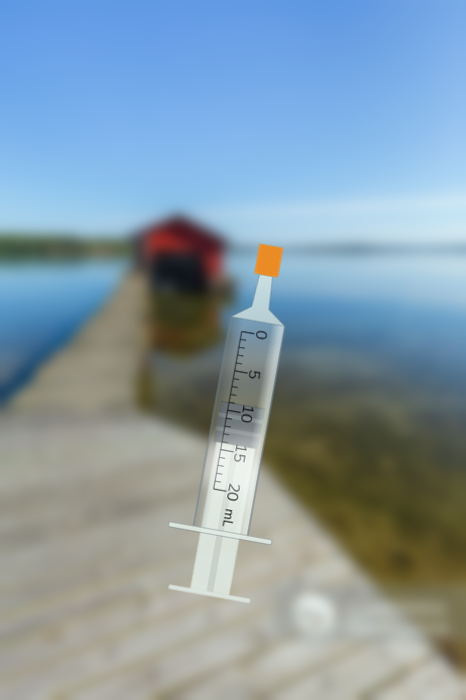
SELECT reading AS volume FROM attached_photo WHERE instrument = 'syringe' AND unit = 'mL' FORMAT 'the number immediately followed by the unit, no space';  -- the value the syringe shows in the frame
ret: 9mL
